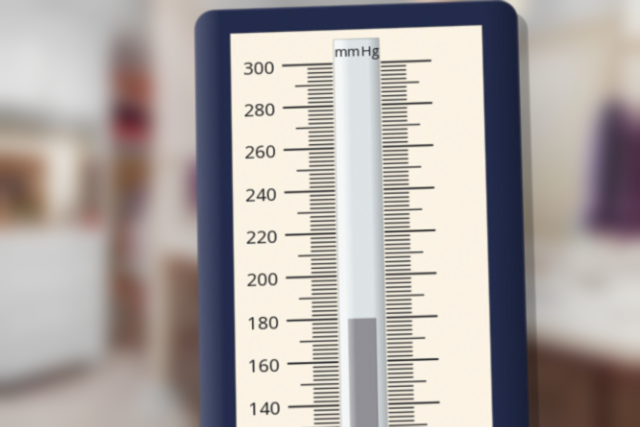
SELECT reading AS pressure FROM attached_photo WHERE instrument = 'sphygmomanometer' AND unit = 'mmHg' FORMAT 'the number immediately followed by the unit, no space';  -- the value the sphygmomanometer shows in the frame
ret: 180mmHg
